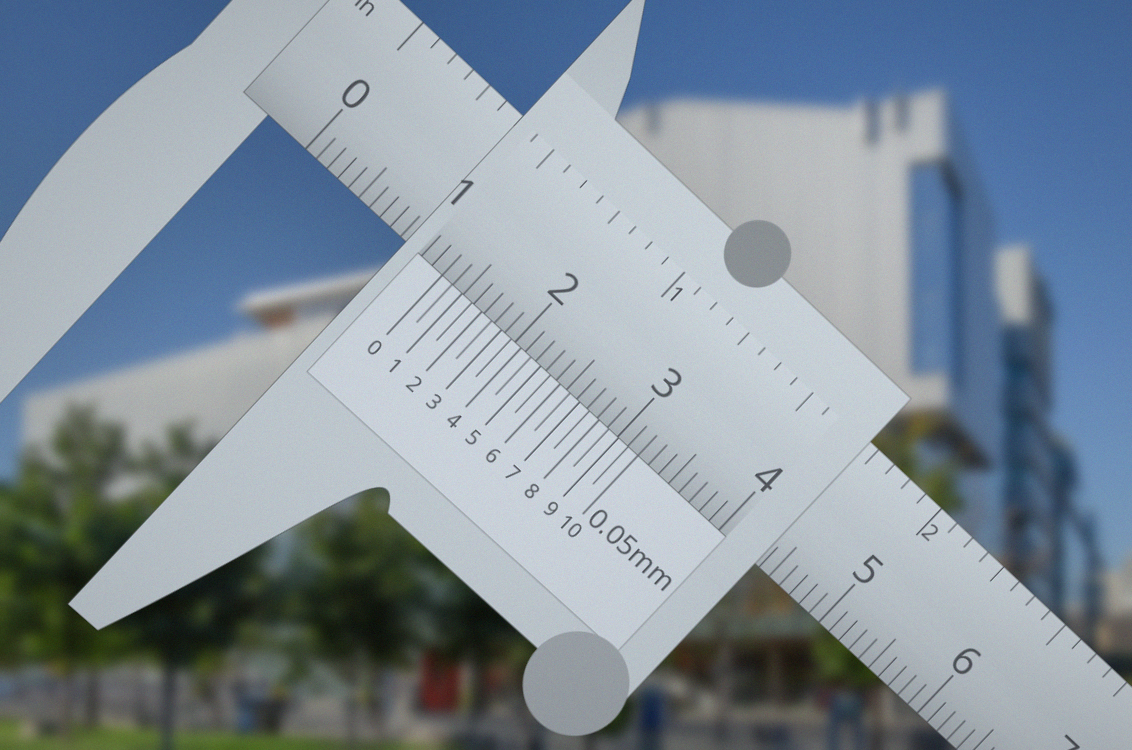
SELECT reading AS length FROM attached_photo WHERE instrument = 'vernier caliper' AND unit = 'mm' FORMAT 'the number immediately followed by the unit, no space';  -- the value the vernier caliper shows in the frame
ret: 13.0mm
